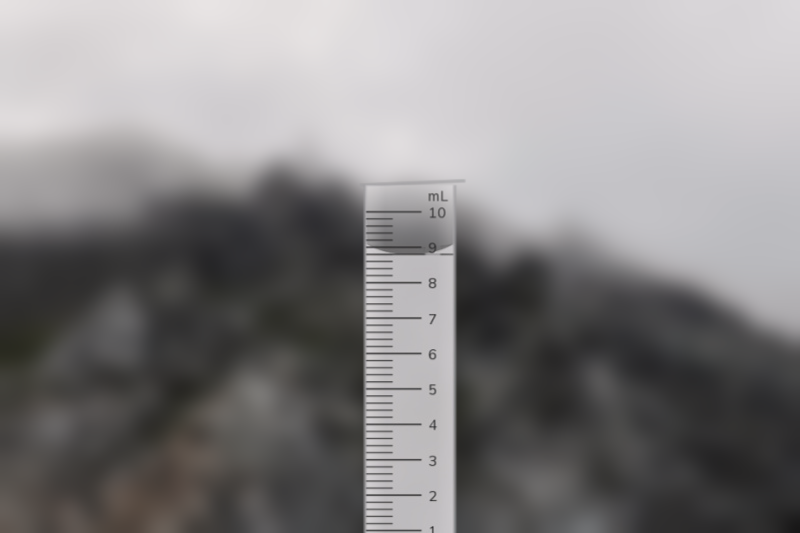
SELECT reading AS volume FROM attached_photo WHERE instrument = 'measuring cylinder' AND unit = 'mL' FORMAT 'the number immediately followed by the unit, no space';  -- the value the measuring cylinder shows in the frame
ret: 8.8mL
